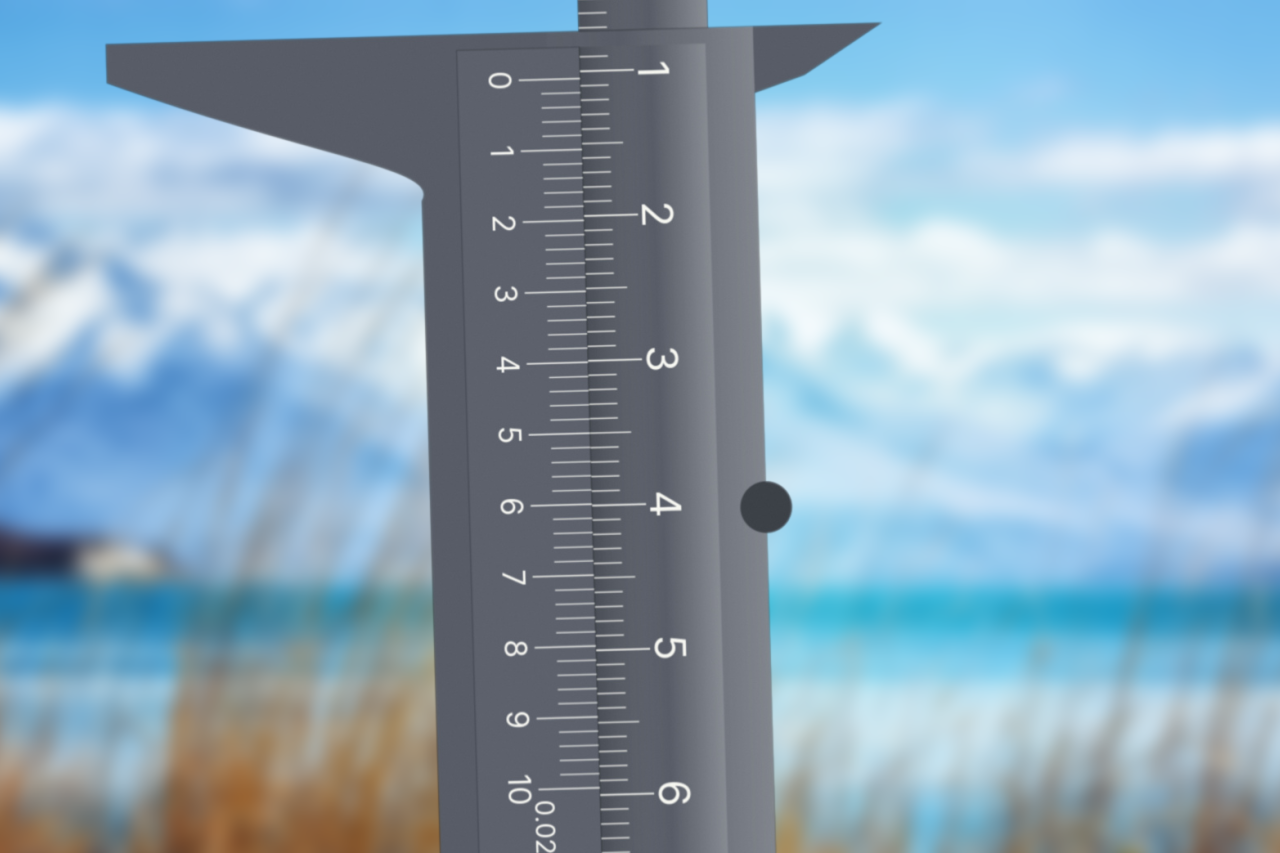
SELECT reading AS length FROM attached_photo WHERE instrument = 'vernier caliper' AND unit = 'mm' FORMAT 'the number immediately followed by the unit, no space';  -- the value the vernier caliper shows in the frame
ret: 10.5mm
